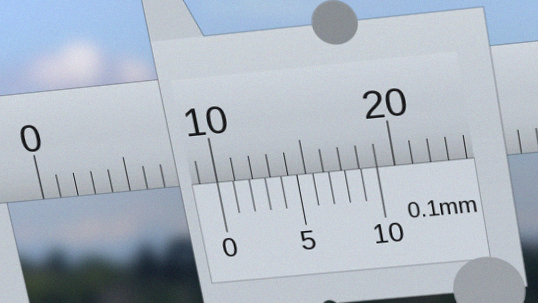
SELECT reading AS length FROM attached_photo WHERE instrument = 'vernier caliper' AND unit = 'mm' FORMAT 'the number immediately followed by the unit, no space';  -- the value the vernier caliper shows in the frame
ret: 10.0mm
